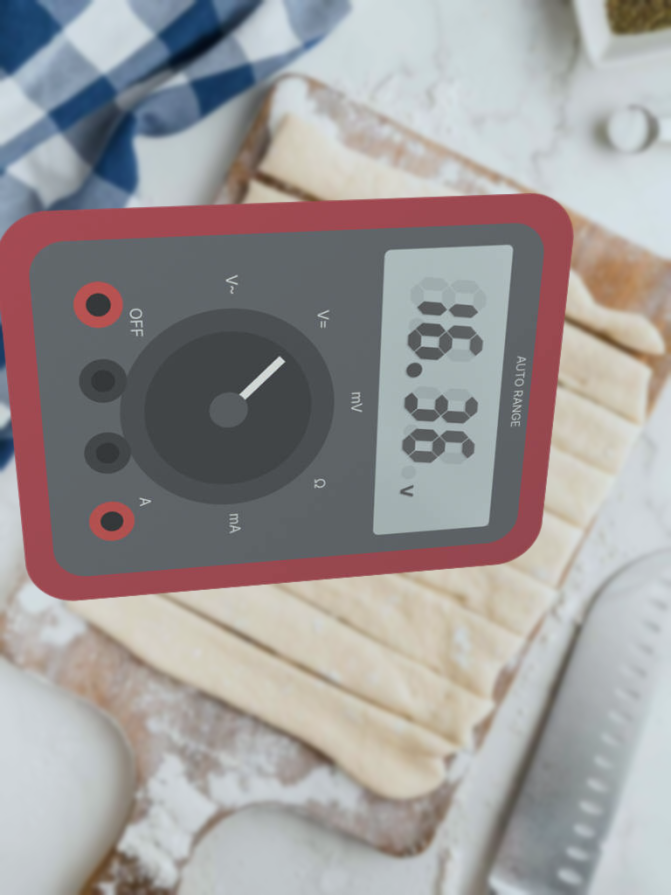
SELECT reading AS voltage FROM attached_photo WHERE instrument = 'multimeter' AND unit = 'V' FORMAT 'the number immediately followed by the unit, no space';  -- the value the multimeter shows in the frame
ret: 16.36V
